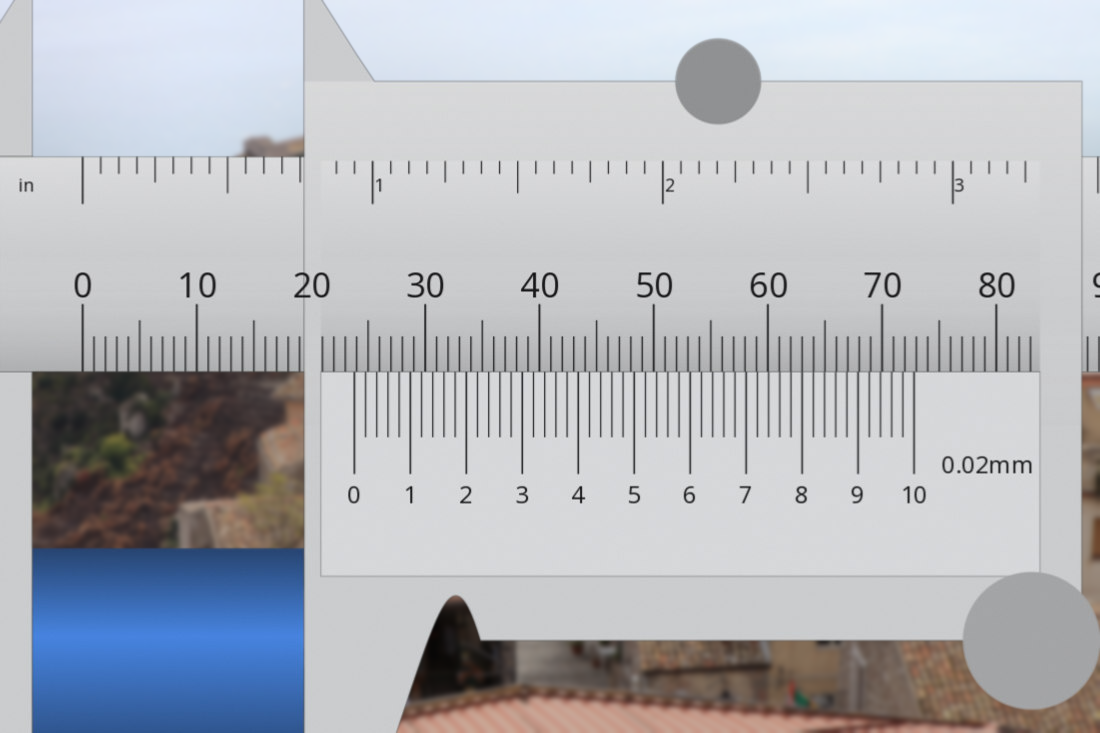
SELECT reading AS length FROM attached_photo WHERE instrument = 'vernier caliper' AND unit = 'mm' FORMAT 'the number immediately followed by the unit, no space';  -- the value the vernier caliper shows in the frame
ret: 23.8mm
